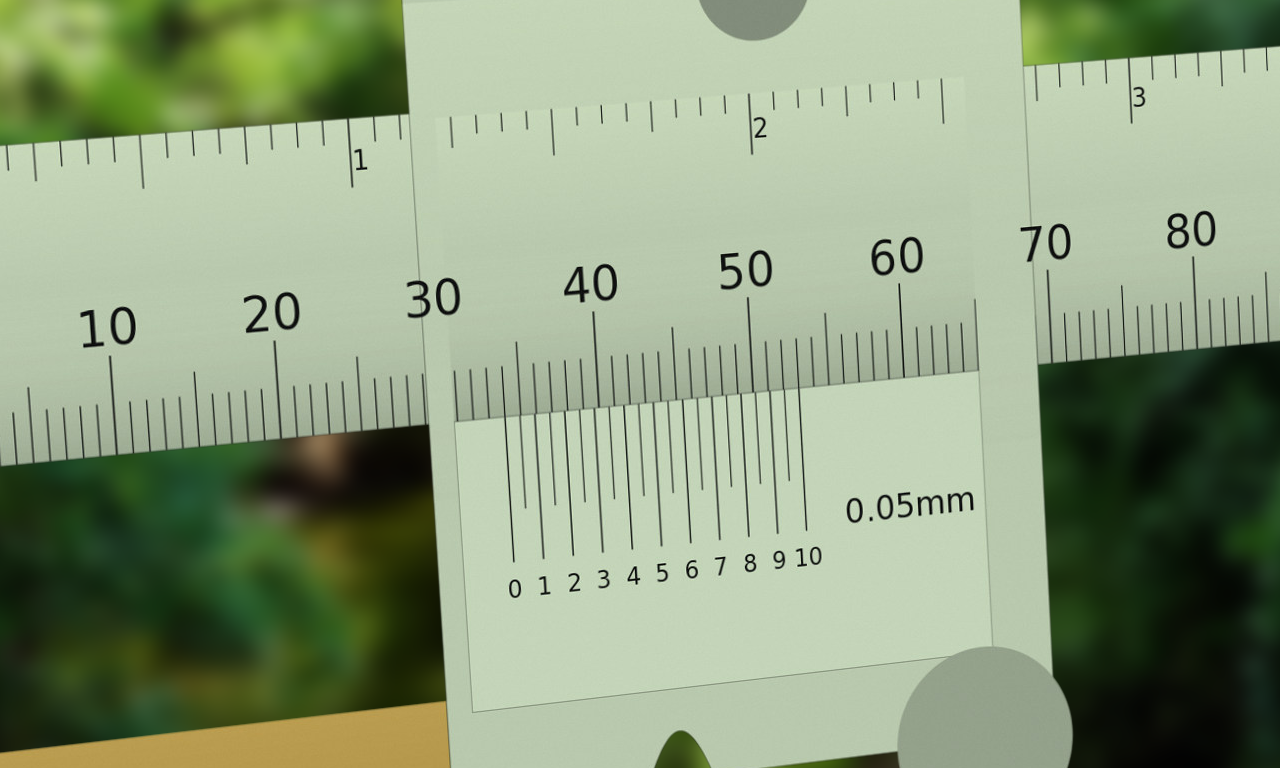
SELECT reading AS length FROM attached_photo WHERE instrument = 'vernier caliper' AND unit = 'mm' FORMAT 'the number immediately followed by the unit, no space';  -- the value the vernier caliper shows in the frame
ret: 34.0mm
